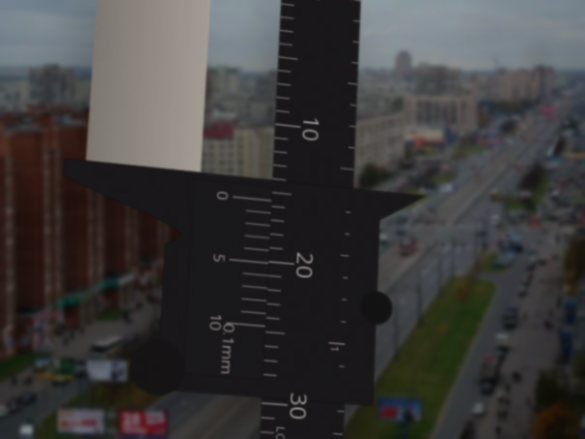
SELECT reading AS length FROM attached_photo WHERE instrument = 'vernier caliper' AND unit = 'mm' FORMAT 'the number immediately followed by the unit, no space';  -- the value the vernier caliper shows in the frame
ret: 15.6mm
